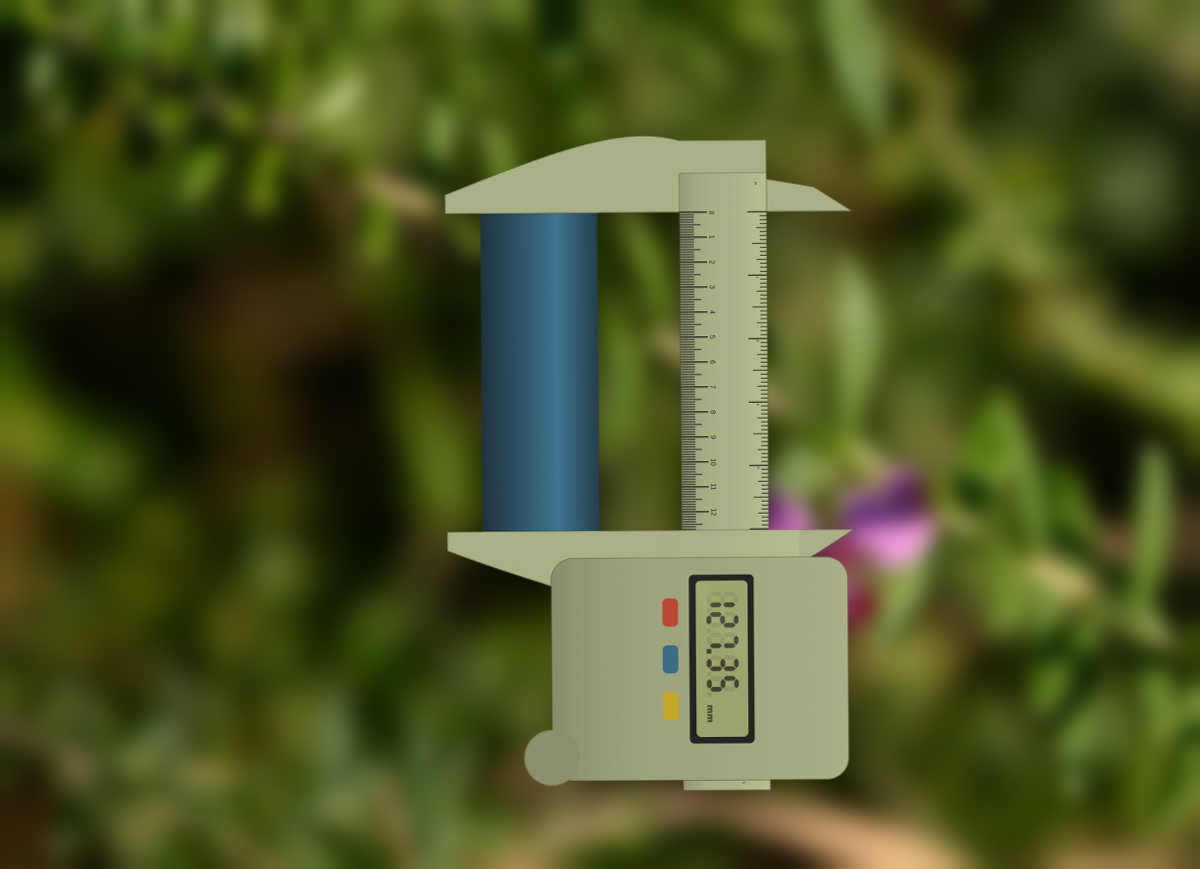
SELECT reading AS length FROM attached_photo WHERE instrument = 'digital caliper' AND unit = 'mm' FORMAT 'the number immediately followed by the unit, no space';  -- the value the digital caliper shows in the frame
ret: 127.35mm
